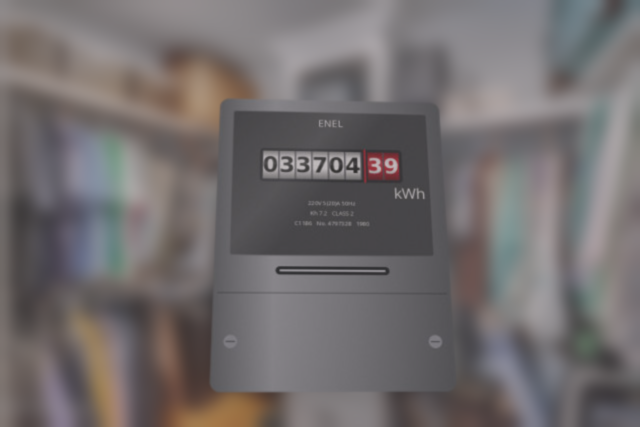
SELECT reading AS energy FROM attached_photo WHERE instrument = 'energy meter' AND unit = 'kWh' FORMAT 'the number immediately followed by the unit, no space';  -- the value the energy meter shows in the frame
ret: 33704.39kWh
